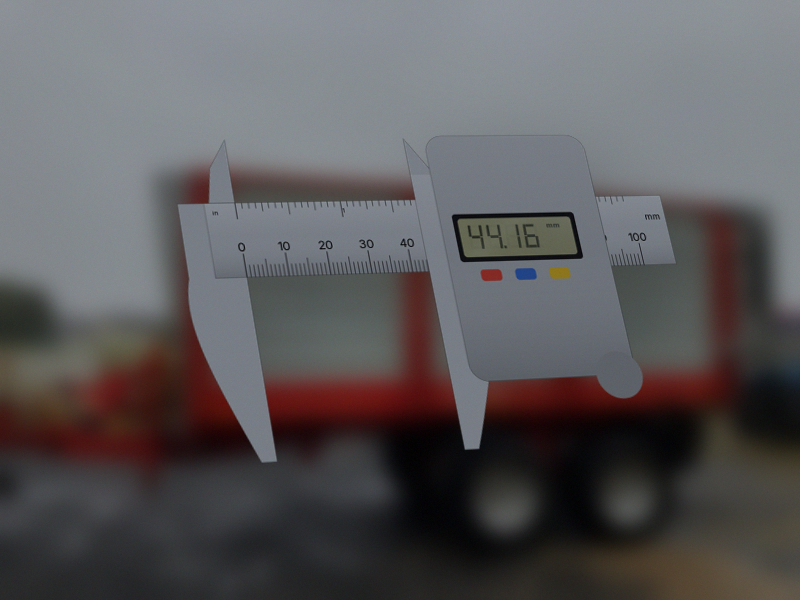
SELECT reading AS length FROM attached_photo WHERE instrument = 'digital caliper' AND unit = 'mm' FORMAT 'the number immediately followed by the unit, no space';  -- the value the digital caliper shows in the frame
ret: 44.16mm
